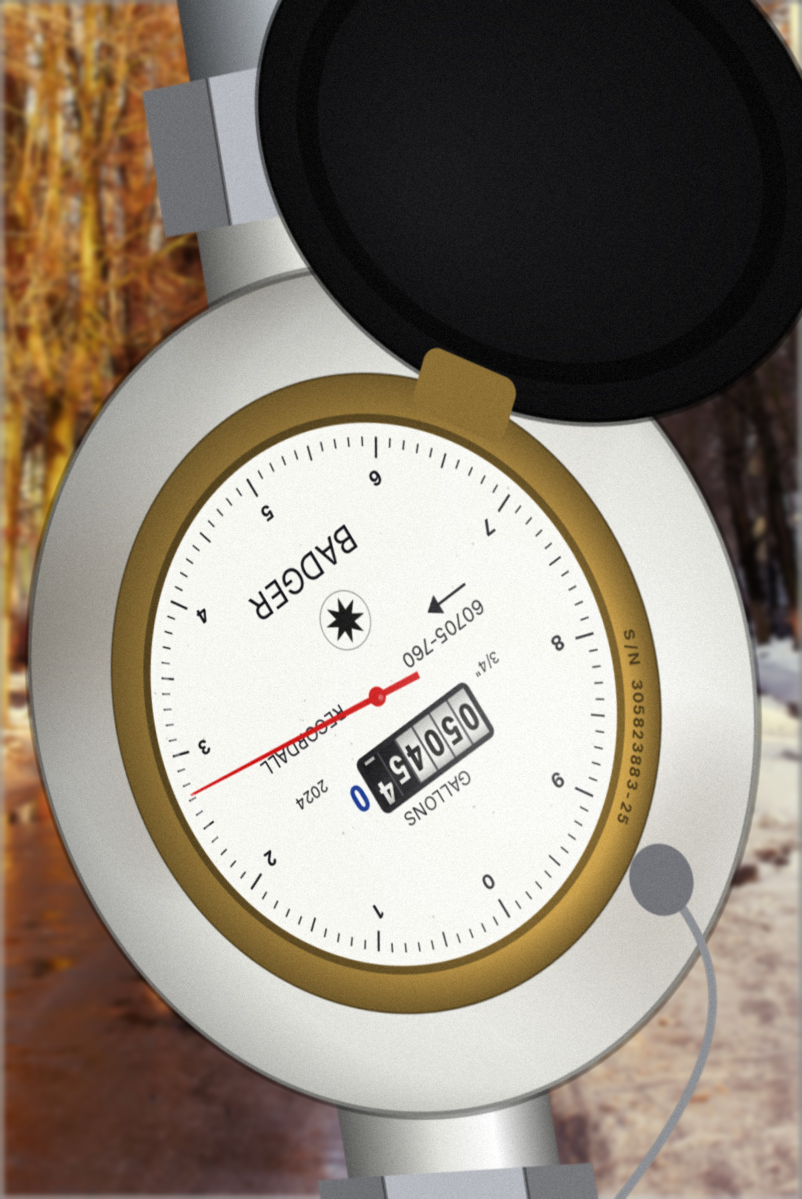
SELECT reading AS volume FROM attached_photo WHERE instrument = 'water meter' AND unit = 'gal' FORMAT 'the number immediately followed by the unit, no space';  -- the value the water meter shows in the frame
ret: 504542.7gal
